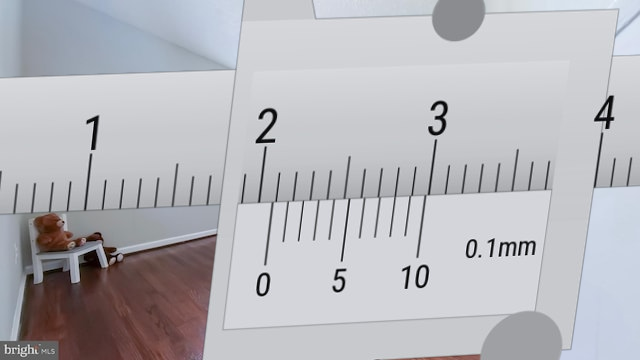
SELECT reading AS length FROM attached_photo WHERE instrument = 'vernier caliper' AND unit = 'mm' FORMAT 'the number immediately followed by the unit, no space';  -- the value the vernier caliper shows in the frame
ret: 20.8mm
